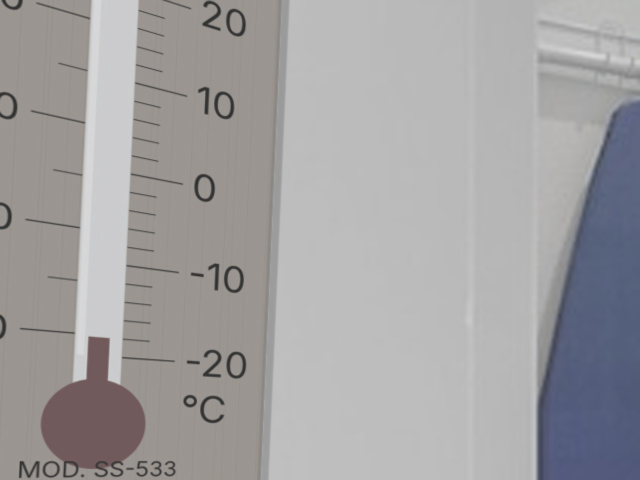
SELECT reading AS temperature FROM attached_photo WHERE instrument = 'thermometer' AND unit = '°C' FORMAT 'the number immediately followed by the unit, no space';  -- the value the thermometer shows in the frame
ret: -18°C
